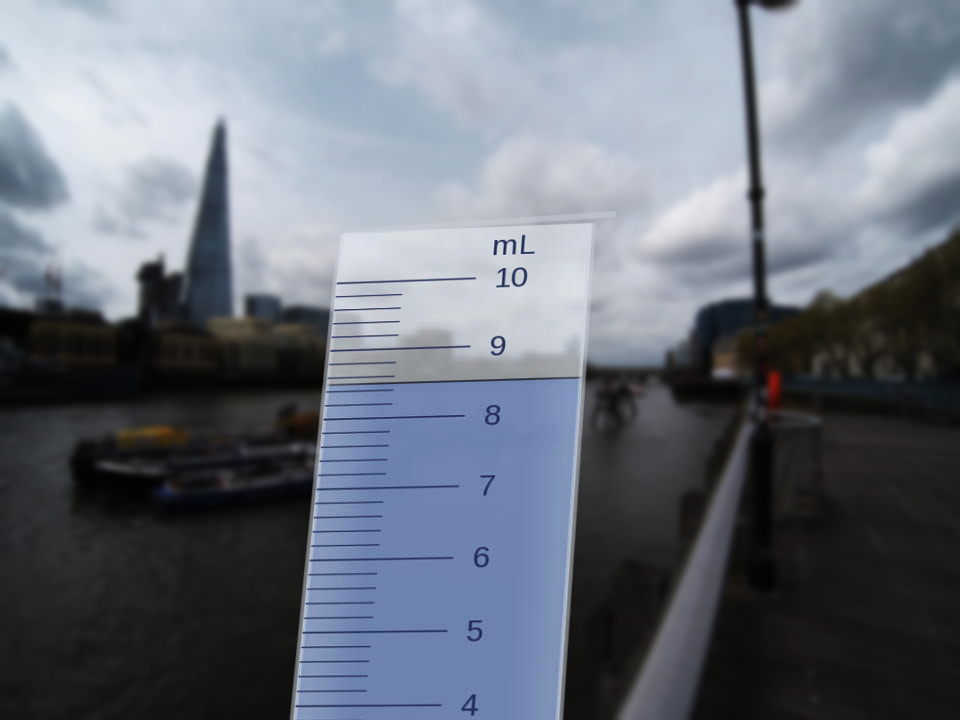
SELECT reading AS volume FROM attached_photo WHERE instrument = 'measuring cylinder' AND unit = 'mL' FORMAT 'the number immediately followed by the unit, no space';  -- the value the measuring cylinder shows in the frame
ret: 8.5mL
